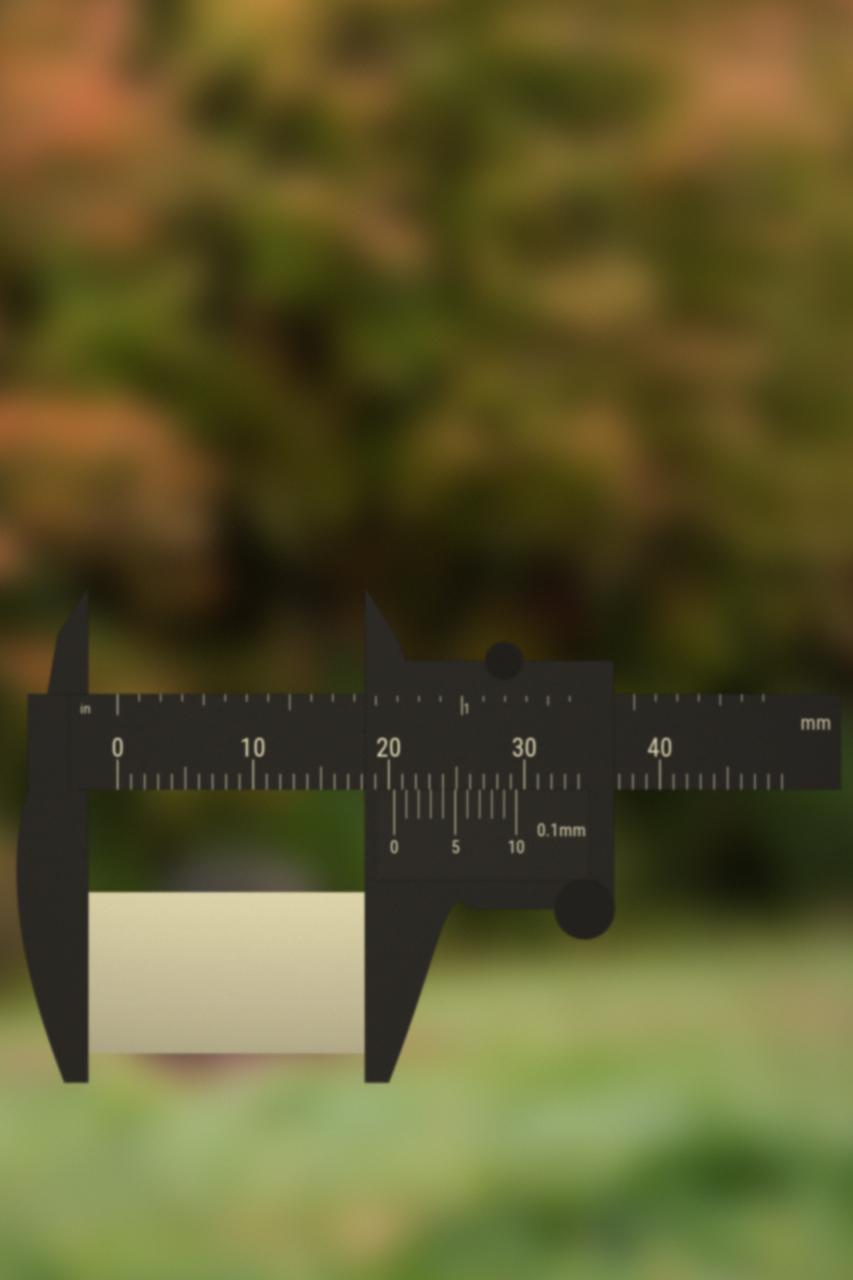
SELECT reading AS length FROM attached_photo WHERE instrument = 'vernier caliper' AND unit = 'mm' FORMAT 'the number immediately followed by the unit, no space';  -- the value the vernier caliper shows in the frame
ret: 20.4mm
